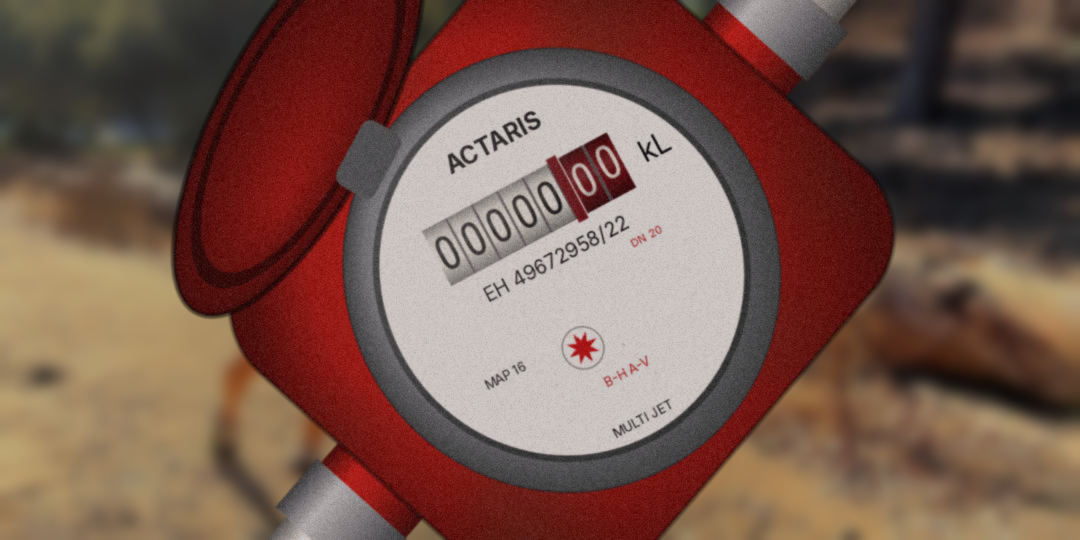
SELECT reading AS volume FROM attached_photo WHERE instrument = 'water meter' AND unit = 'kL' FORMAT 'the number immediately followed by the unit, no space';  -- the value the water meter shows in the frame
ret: 0.00kL
